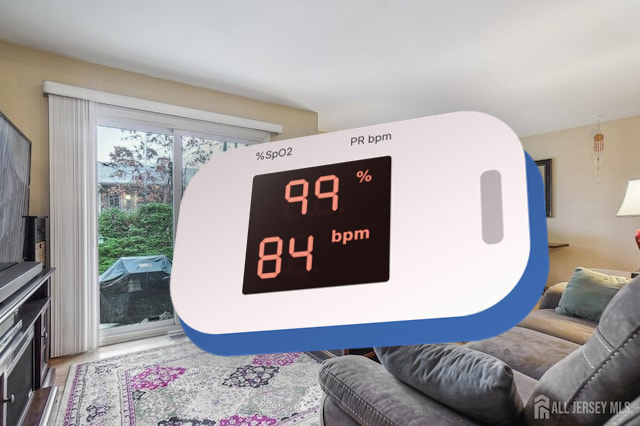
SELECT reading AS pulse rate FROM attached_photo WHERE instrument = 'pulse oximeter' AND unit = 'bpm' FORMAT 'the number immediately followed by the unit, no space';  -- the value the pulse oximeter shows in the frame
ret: 84bpm
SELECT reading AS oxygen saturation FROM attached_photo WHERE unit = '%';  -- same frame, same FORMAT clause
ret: 99%
